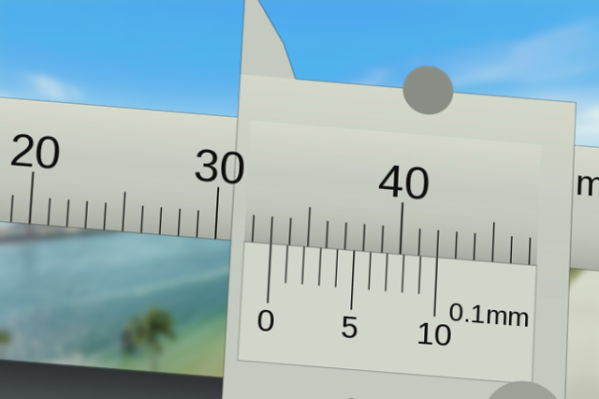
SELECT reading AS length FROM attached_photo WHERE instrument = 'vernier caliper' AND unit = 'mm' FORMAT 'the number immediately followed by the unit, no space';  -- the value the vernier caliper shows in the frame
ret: 33.0mm
